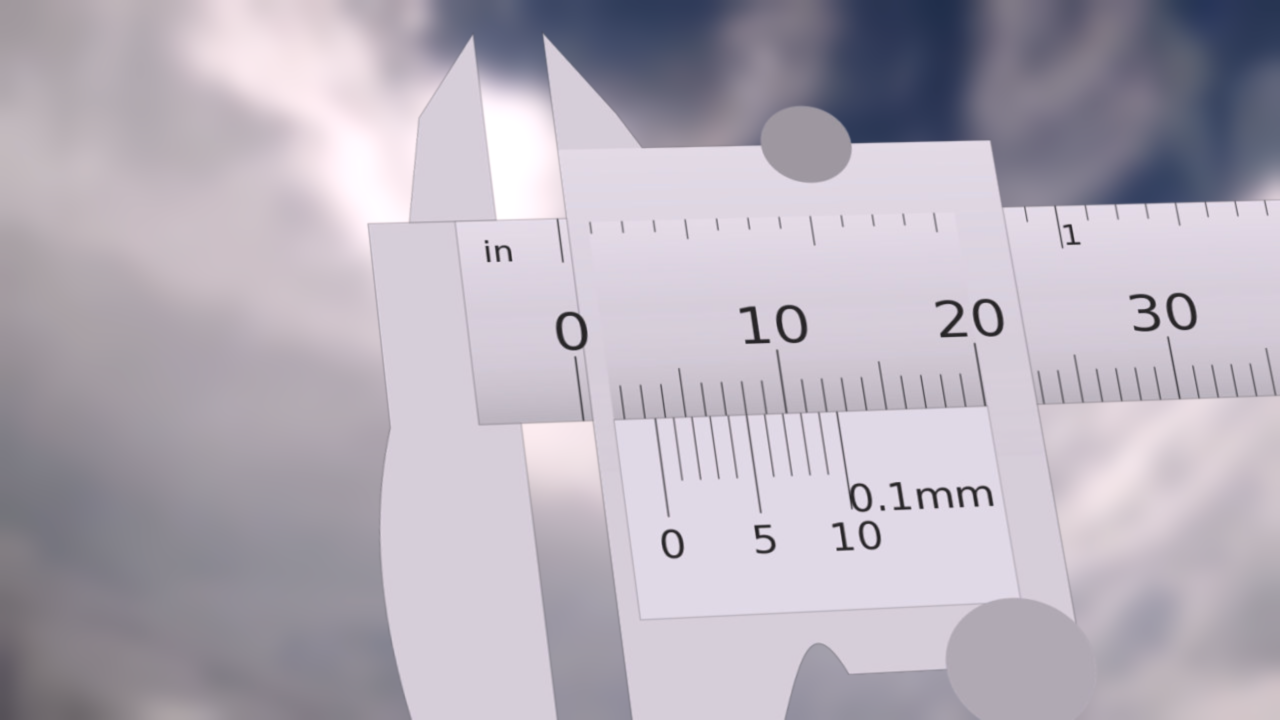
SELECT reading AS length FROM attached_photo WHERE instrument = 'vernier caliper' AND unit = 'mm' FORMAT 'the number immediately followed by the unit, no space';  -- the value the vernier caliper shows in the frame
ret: 3.5mm
